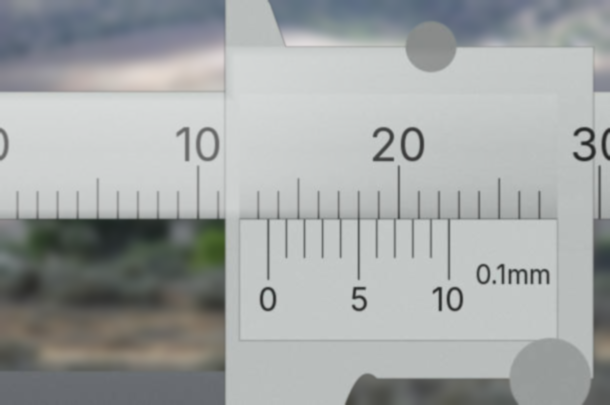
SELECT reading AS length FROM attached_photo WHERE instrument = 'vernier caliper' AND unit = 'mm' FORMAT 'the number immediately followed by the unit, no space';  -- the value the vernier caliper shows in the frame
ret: 13.5mm
